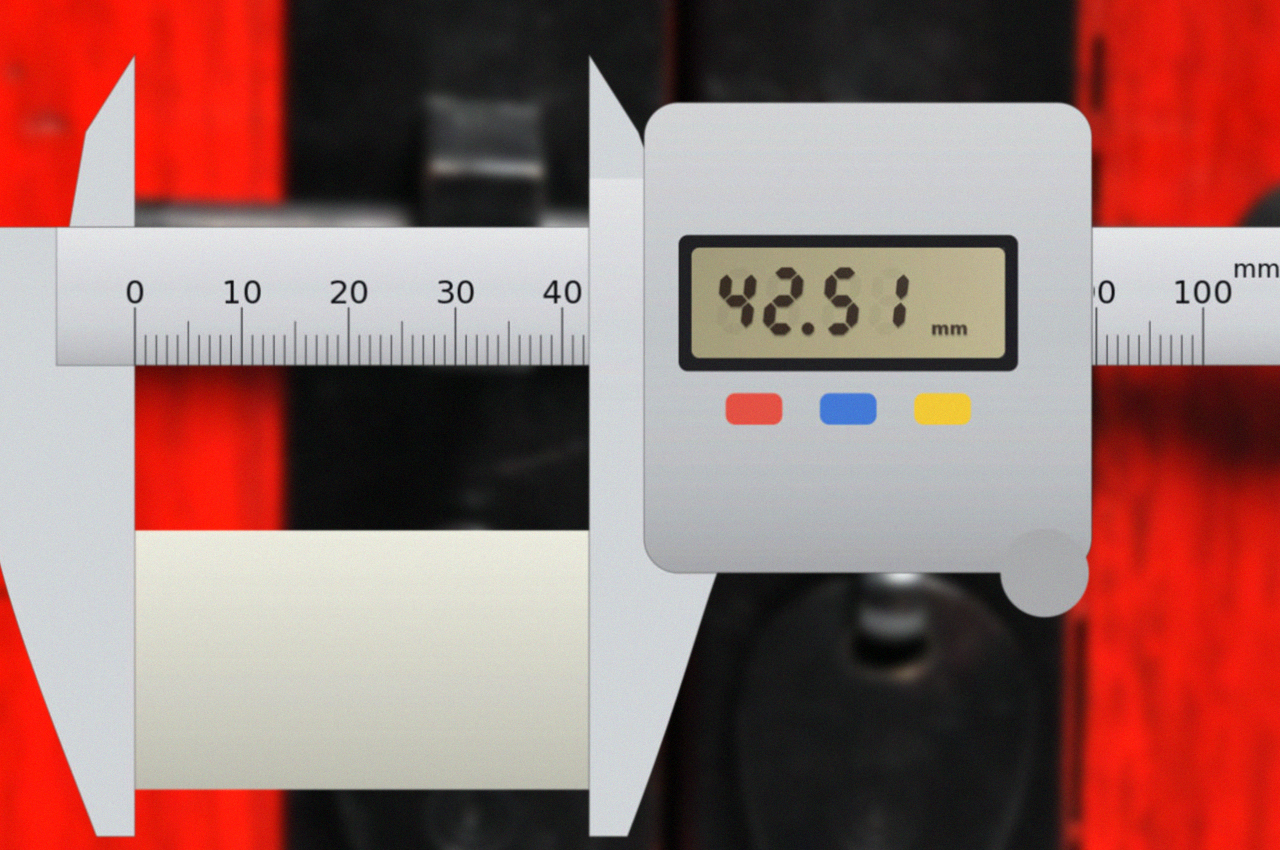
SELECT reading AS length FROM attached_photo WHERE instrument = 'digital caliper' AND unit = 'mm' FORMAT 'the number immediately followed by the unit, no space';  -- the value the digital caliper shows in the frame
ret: 42.51mm
